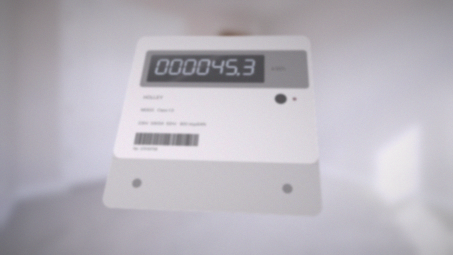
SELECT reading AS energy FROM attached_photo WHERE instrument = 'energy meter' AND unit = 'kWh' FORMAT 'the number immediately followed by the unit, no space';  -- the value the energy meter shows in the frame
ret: 45.3kWh
